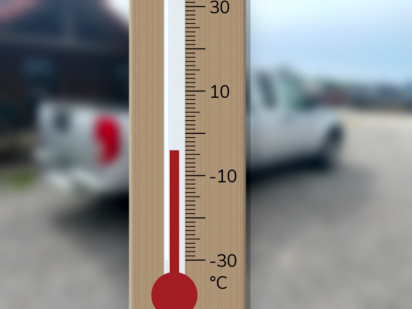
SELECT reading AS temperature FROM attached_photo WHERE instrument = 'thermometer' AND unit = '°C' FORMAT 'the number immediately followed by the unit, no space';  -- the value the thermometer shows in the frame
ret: -4°C
